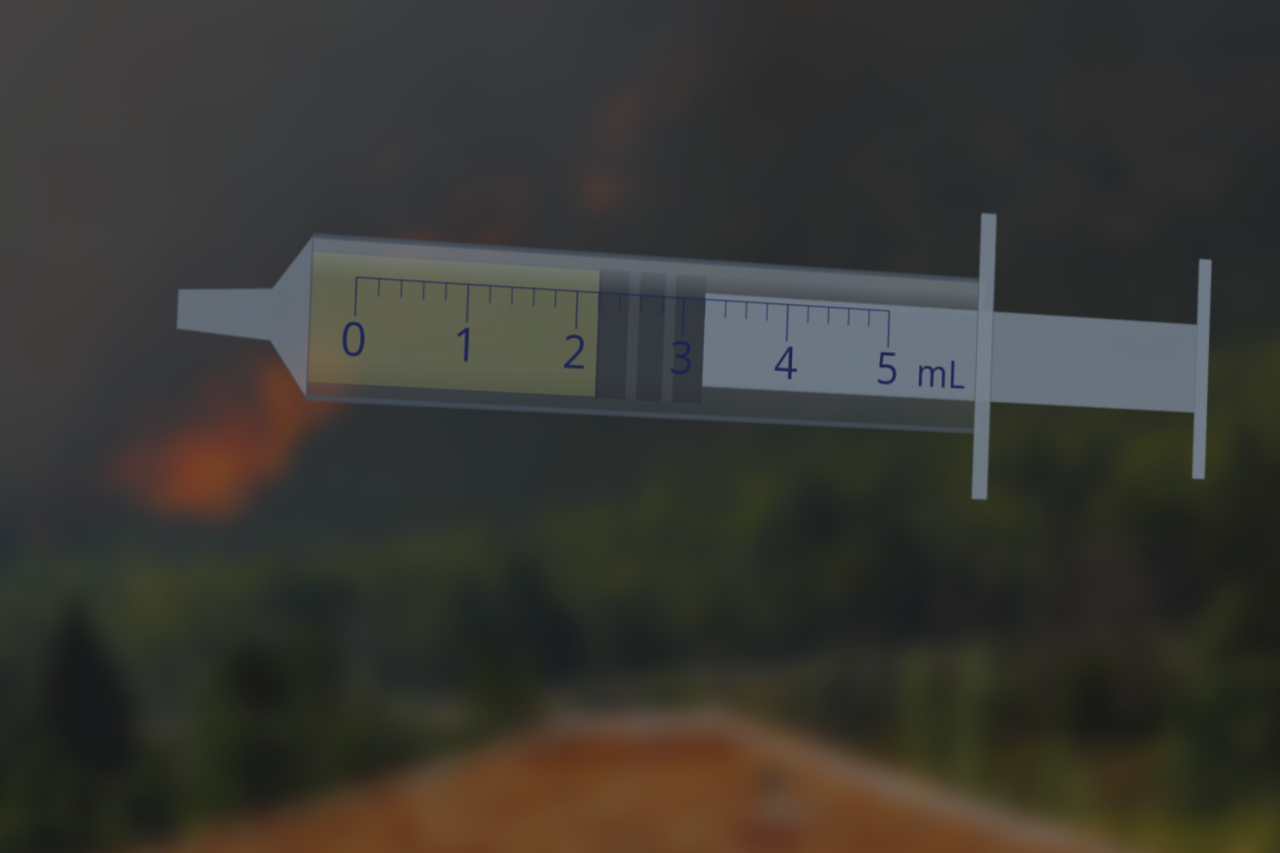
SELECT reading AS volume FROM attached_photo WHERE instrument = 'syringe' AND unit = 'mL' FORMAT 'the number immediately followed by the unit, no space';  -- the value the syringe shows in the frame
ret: 2.2mL
